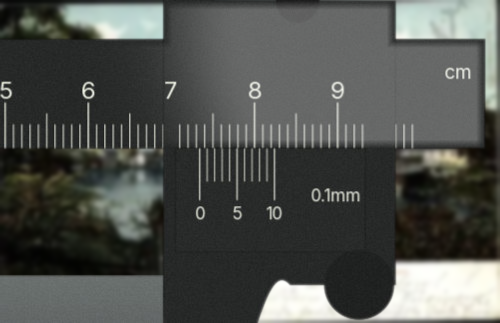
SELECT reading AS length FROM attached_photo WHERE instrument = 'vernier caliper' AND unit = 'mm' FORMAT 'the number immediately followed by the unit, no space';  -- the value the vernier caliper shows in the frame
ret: 73.4mm
